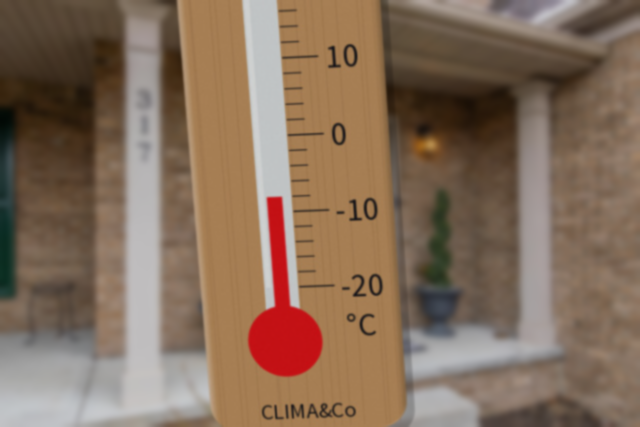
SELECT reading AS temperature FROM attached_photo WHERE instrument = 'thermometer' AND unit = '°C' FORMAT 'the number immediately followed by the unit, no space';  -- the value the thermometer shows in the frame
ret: -8°C
